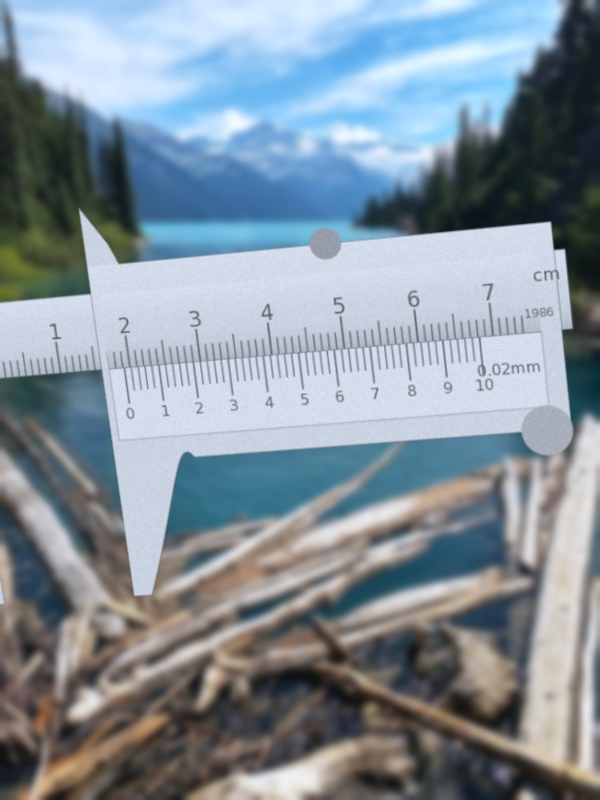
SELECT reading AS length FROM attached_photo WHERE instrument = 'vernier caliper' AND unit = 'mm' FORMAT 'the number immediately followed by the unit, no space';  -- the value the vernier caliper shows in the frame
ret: 19.2mm
